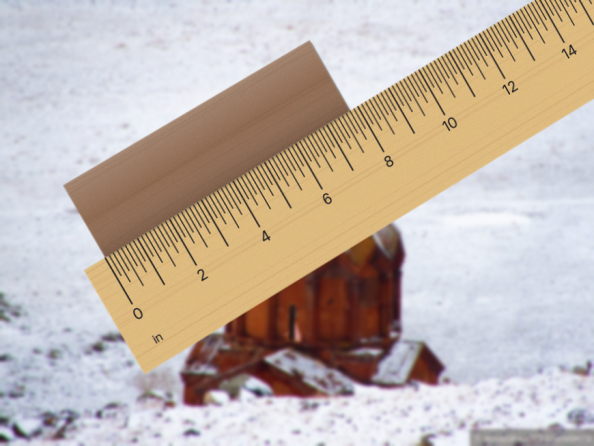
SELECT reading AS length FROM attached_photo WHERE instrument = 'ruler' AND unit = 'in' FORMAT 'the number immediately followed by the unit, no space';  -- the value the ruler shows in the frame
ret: 7.75in
